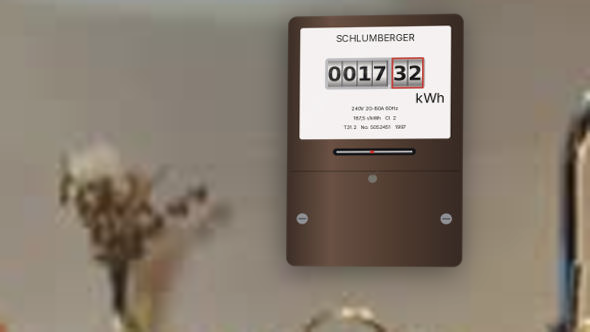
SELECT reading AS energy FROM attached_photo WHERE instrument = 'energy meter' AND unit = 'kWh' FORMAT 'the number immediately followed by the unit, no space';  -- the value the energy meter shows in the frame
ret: 17.32kWh
